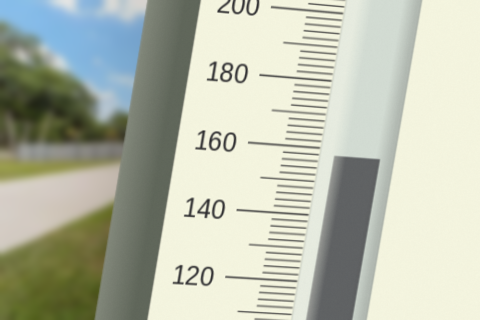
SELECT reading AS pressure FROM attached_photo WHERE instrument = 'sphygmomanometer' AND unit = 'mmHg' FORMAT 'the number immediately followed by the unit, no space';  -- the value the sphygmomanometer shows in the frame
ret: 158mmHg
